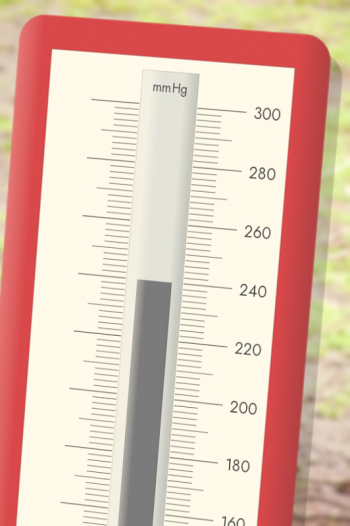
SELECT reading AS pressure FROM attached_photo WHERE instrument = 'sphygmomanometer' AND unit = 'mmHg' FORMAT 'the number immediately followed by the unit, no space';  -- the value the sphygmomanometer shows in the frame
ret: 240mmHg
